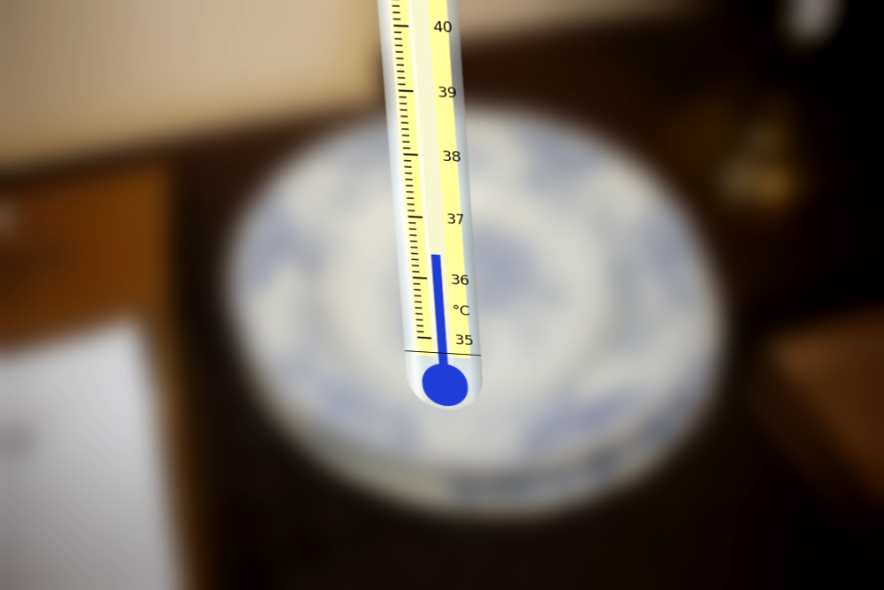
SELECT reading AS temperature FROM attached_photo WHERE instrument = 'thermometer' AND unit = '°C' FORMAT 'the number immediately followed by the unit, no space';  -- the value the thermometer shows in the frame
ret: 36.4°C
